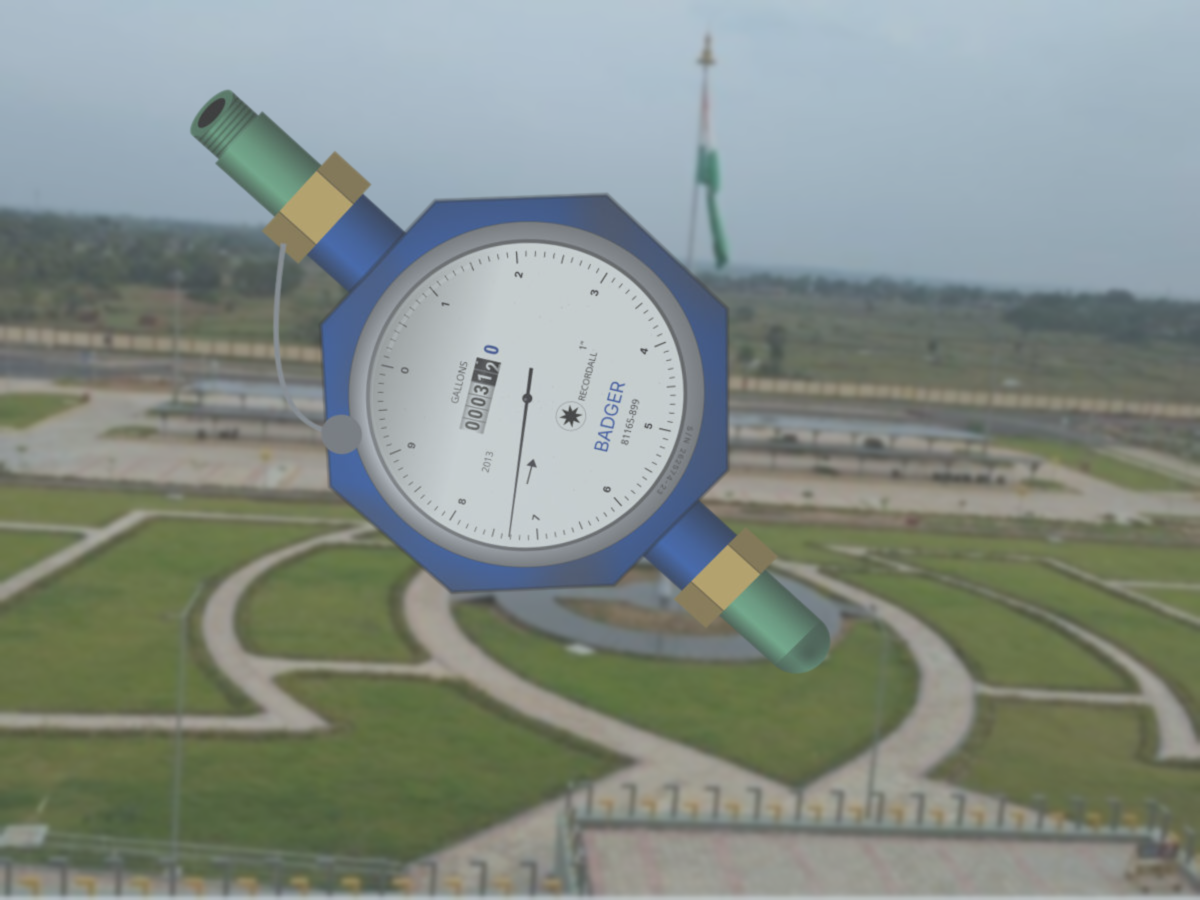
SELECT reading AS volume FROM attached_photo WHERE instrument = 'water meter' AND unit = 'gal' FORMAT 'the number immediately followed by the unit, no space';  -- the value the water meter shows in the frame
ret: 3117.3gal
